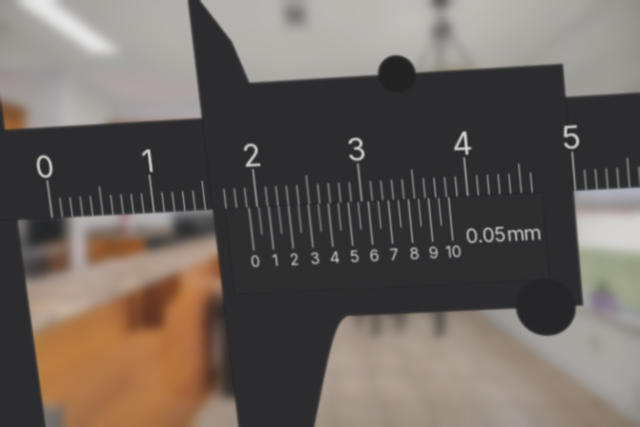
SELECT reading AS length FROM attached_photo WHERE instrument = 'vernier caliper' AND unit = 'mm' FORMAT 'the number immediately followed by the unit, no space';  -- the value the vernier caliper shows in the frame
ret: 19.2mm
